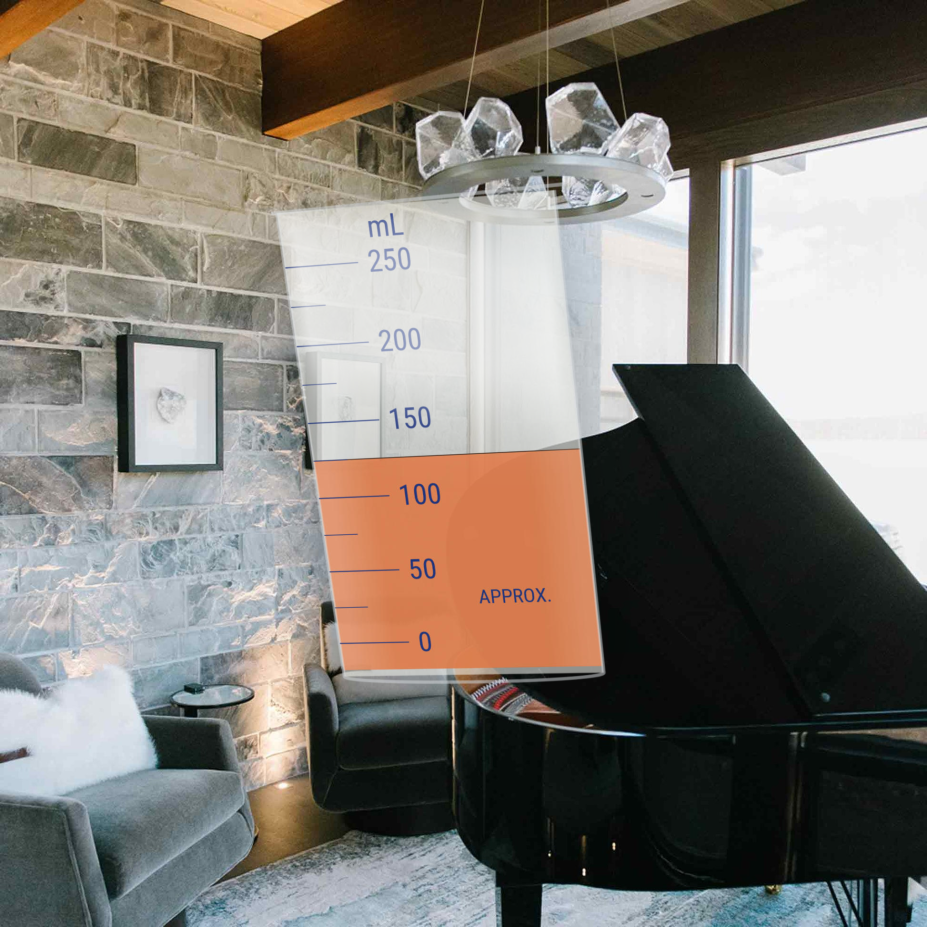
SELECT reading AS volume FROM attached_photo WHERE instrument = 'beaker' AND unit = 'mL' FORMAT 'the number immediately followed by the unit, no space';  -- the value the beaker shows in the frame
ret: 125mL
